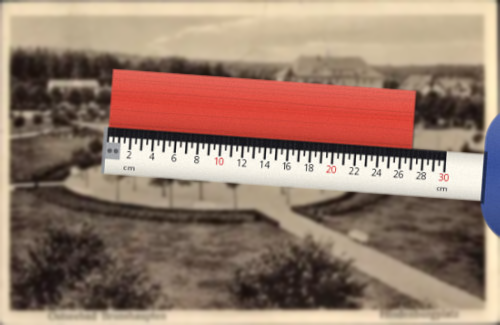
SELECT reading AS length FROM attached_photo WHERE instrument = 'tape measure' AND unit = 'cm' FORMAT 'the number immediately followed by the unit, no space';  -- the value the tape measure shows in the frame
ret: 27cm
